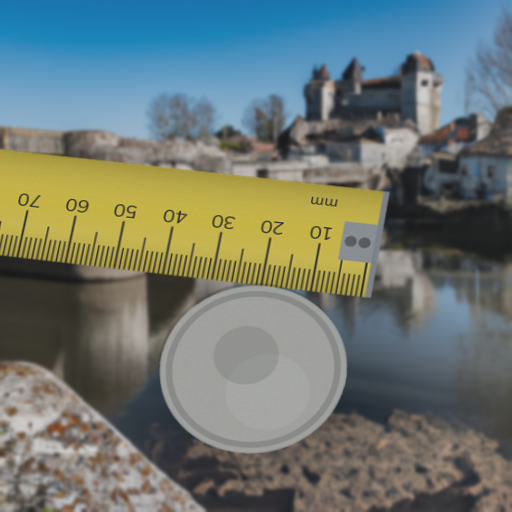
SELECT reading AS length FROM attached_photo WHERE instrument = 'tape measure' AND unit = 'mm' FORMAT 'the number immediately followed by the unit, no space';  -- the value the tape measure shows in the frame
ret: 37mm
